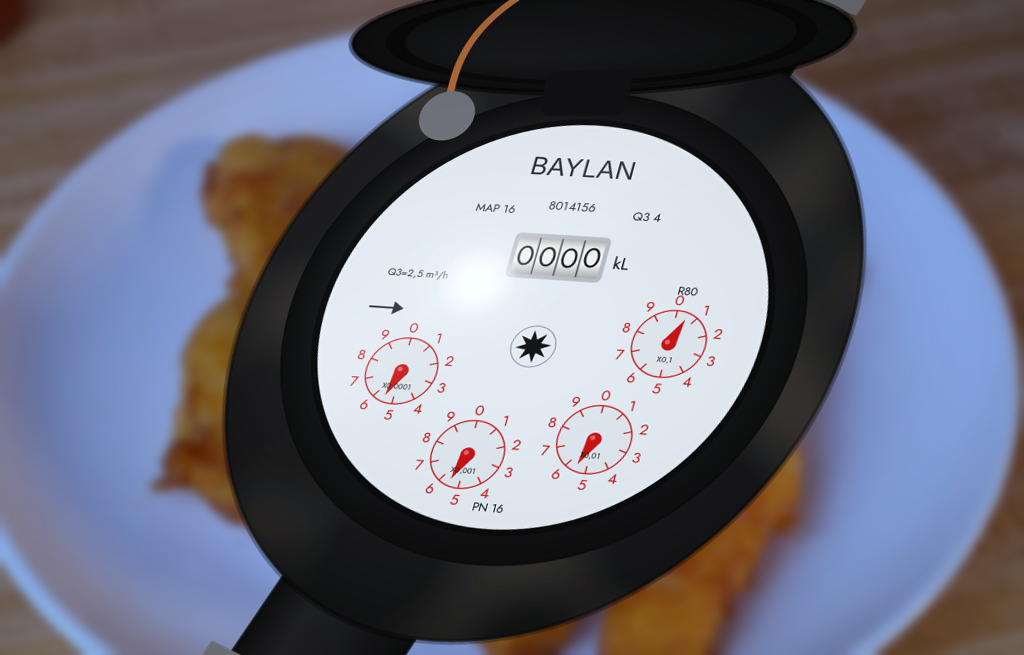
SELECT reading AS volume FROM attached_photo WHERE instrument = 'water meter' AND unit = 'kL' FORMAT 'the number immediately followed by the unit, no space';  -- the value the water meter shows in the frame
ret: 0.0555kL
